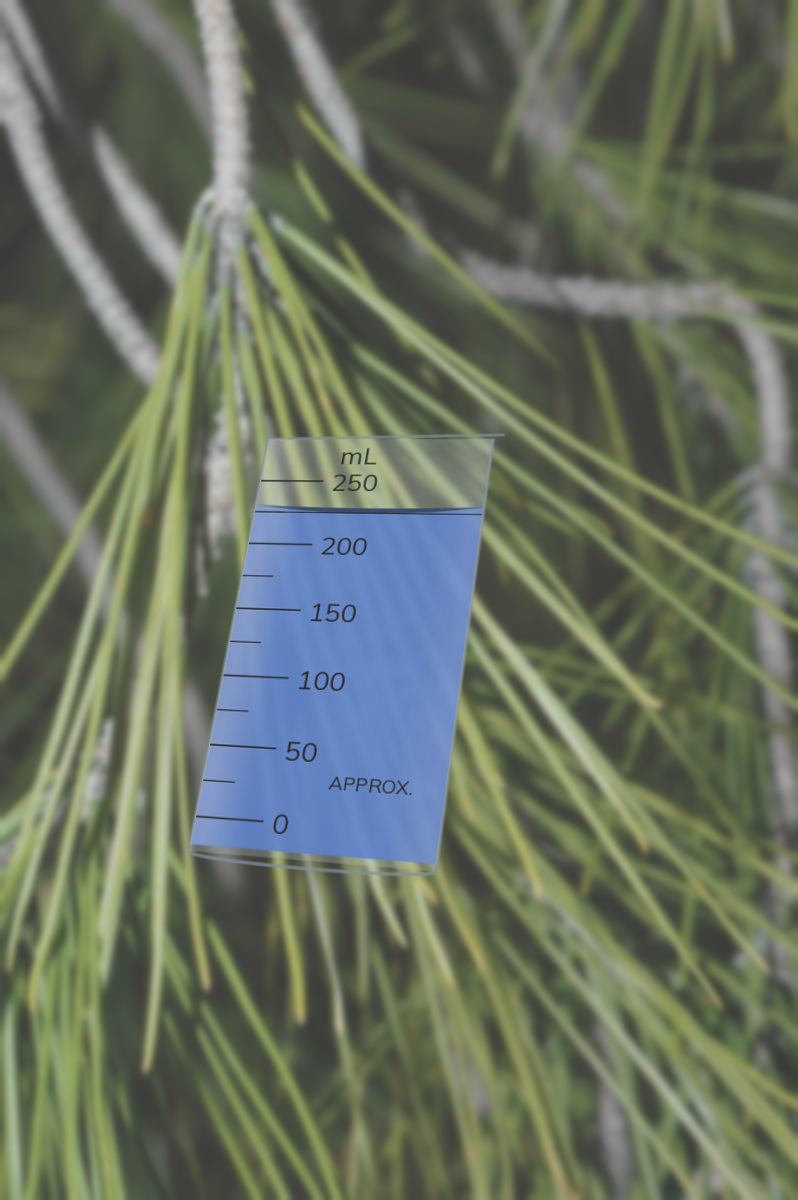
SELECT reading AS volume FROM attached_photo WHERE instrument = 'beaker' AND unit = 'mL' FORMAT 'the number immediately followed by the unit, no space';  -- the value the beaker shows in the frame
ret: 225mL
